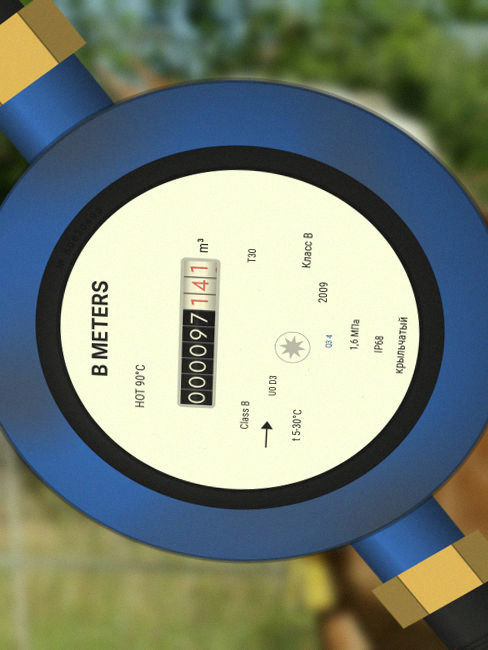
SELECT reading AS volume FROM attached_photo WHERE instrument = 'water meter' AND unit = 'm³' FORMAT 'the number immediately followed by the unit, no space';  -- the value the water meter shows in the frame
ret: 97.141m³
